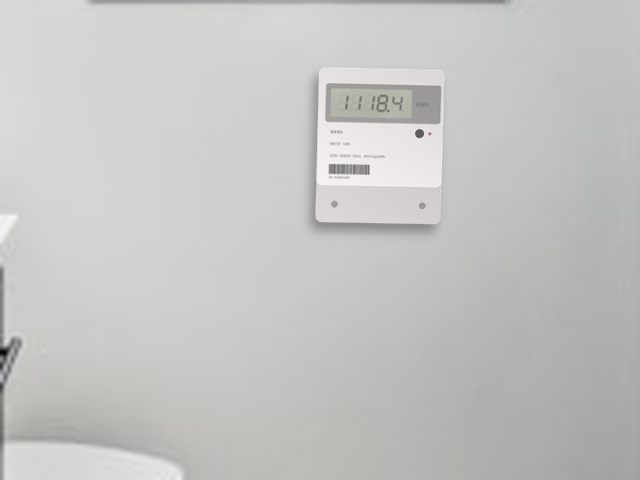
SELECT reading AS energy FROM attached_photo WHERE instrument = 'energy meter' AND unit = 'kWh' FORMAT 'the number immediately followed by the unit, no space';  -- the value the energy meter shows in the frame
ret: 1118.4kWh
